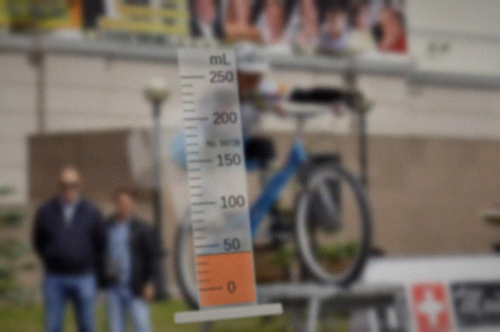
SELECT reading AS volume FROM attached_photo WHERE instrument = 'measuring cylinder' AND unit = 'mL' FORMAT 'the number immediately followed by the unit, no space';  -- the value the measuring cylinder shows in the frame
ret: 40mL
